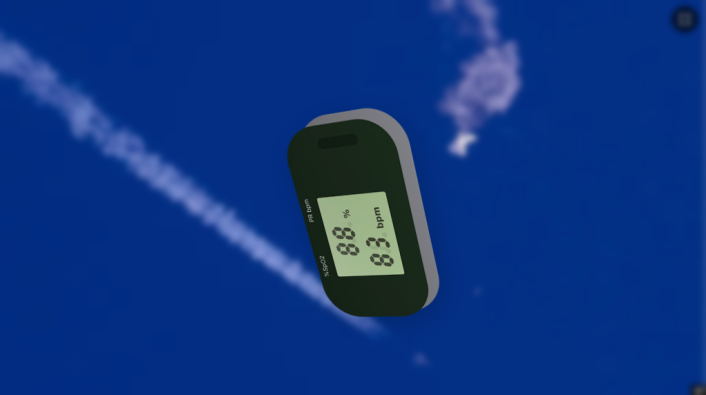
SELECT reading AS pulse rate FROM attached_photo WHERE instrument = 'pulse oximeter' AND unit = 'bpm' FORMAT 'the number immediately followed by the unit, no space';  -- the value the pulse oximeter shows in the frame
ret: 83bpm
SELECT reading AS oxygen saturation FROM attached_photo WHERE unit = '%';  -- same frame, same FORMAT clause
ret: 88%
